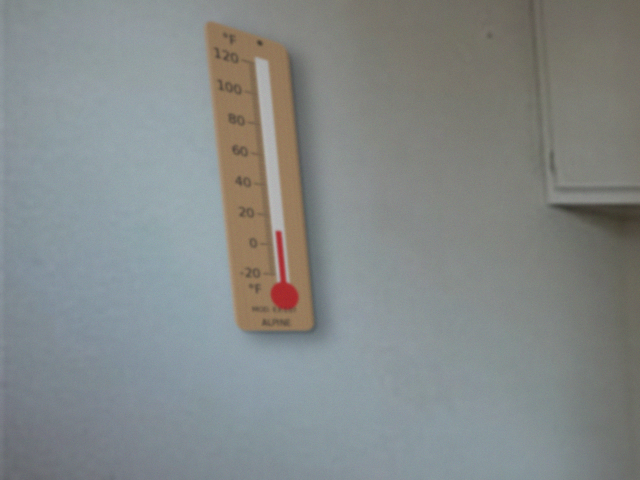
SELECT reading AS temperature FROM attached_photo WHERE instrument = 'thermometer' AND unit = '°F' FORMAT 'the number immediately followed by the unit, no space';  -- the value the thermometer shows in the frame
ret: 10°F
